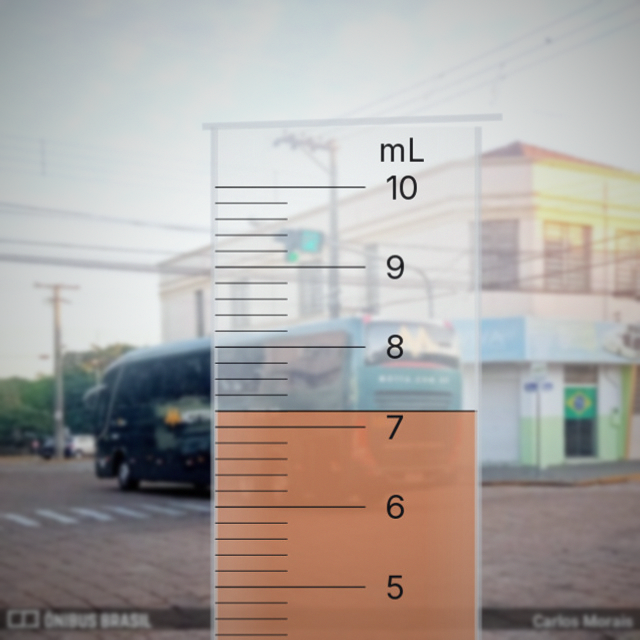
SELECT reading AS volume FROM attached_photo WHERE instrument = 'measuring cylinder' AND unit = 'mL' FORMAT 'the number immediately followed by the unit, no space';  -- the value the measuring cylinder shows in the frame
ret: 7.2mL
